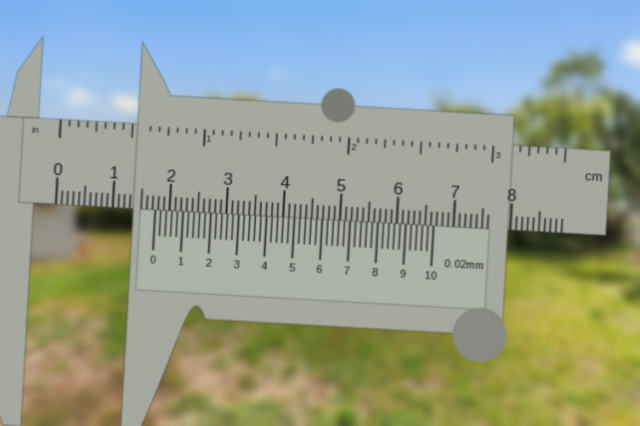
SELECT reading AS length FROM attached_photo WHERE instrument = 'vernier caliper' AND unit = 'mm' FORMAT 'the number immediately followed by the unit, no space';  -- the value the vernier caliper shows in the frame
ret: 17.5mm
